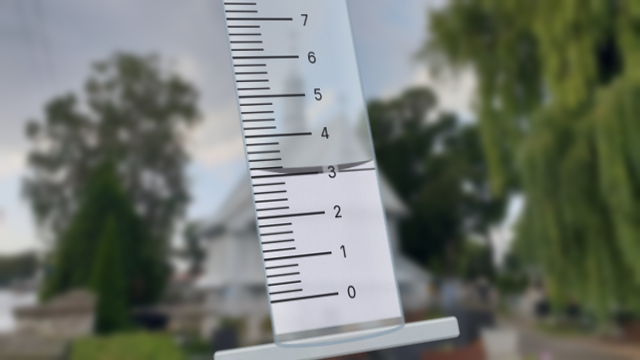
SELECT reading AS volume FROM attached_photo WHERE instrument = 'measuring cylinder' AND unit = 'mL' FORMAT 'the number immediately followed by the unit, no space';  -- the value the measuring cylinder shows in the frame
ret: 3mL
